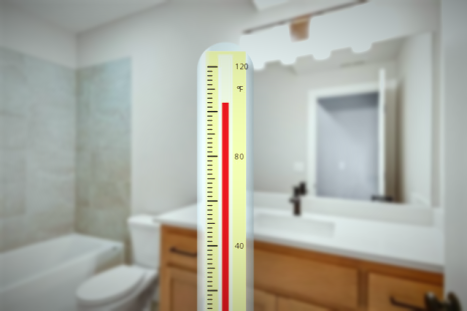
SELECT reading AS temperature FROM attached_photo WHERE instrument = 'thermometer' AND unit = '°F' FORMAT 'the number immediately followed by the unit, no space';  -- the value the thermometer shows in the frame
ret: 104°F
